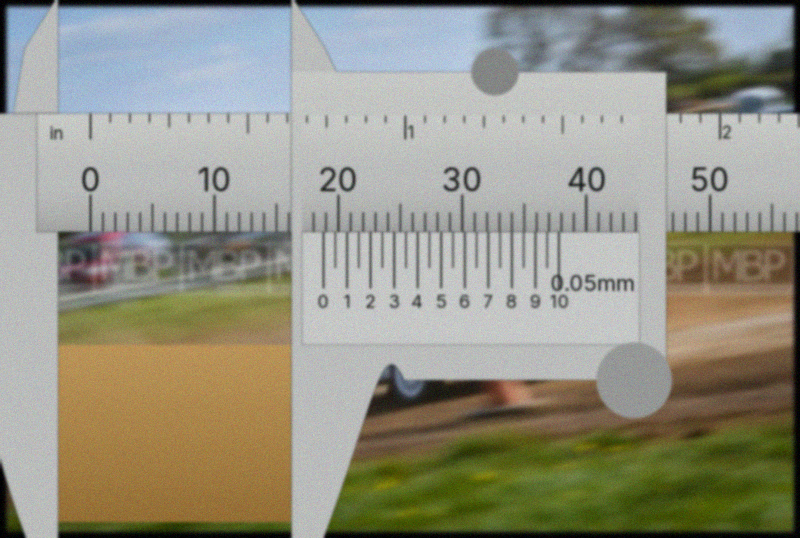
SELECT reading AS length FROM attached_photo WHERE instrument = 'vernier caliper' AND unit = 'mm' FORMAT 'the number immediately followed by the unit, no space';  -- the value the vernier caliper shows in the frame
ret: 18.8mm
